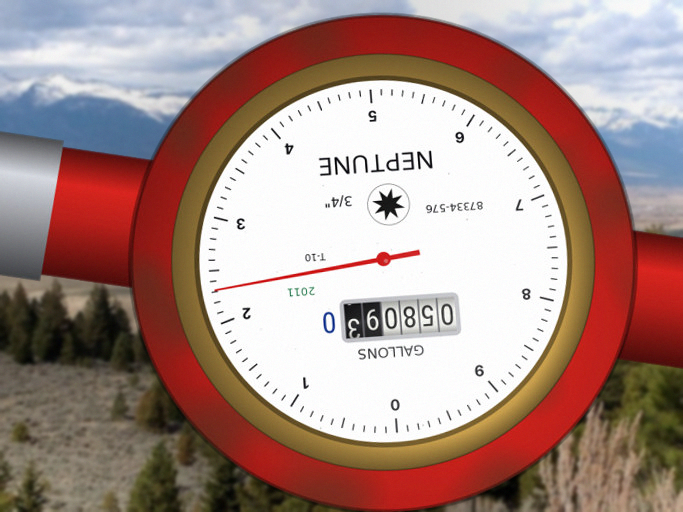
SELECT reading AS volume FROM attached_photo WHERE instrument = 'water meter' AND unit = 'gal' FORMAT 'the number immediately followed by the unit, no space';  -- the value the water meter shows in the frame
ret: 580932.3gal
